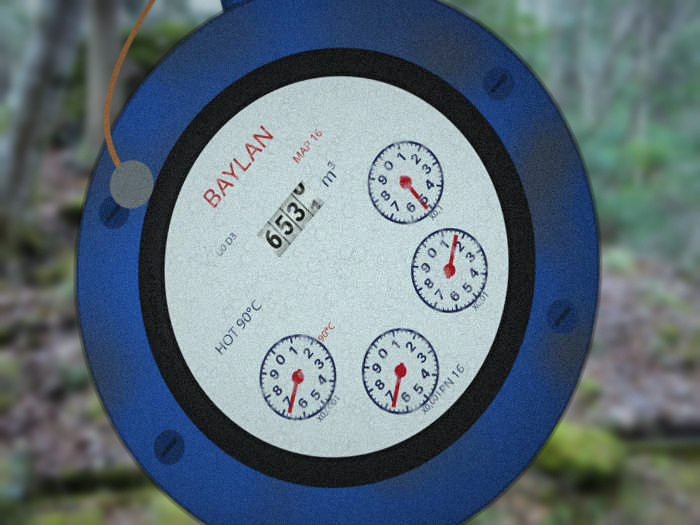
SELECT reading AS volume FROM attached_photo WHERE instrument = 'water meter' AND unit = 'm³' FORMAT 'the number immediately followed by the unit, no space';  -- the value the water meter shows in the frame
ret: 6530.5166m³
